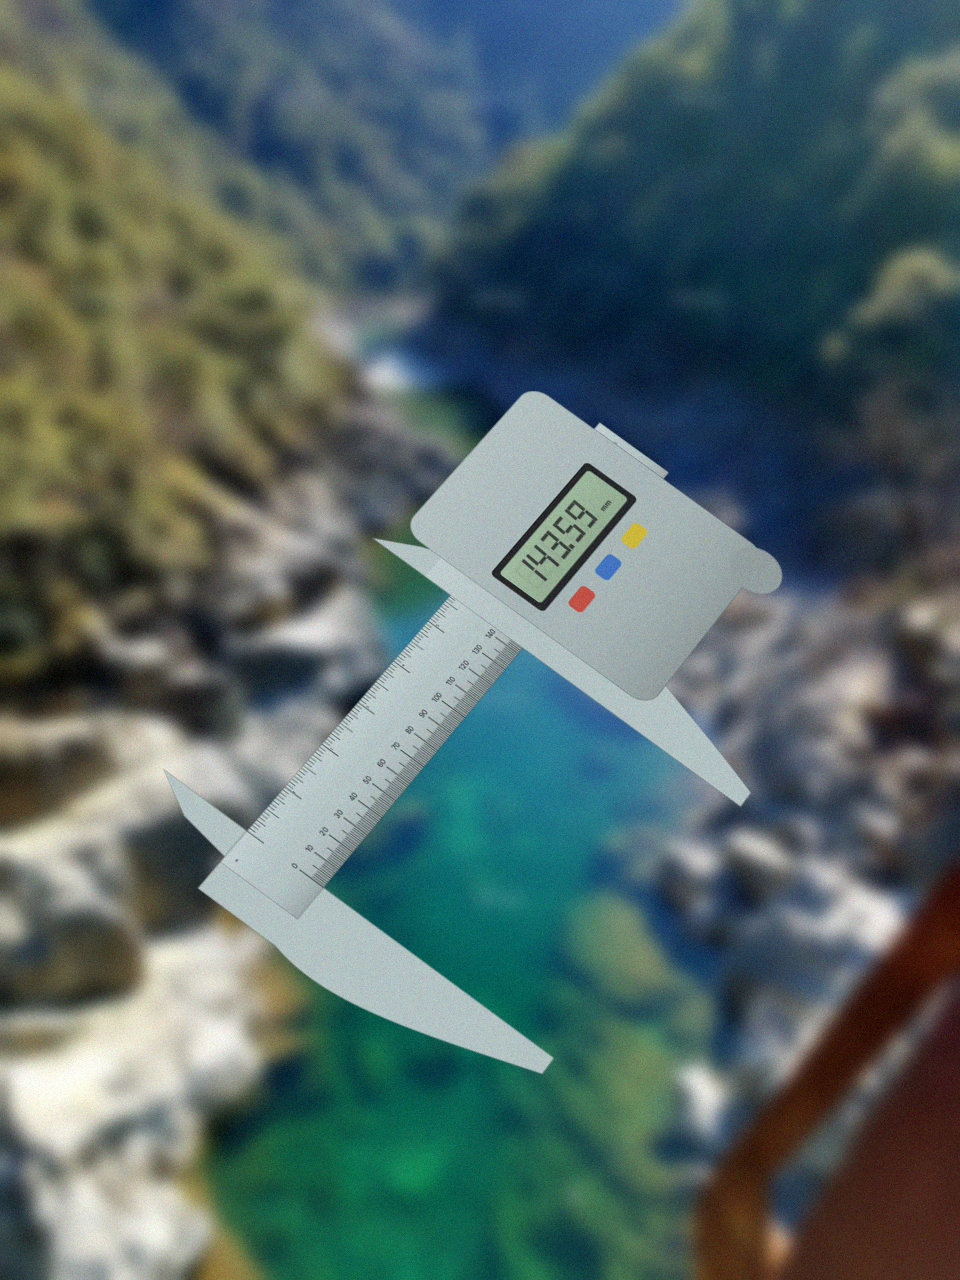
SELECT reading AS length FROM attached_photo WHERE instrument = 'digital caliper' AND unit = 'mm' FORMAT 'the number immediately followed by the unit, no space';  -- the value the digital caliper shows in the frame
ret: 143.59mm
